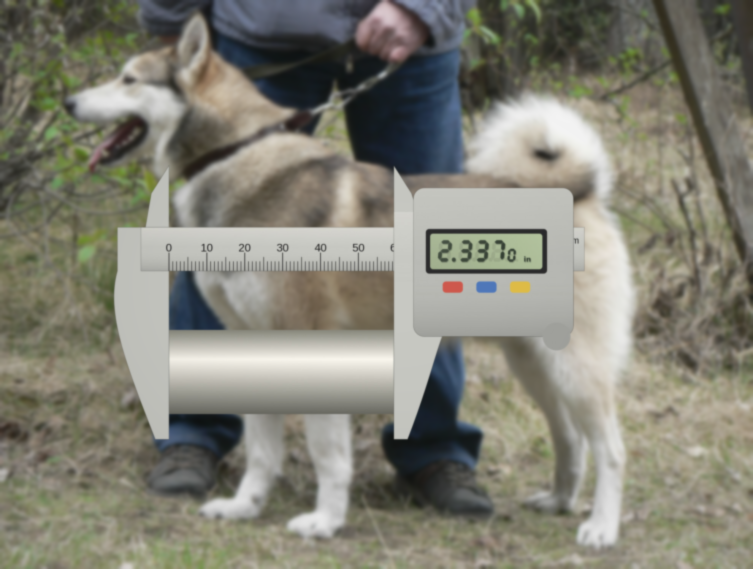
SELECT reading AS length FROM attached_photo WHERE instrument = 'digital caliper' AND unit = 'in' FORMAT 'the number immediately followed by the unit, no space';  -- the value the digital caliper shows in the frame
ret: 2.3370in
